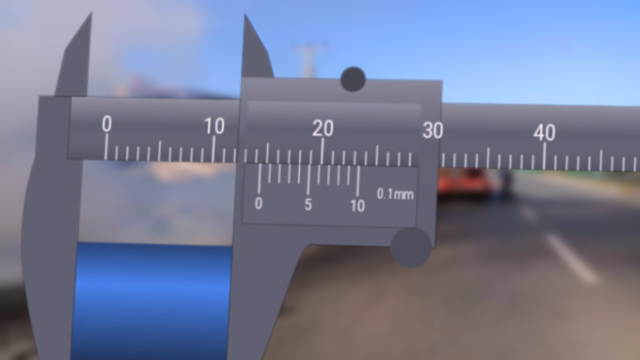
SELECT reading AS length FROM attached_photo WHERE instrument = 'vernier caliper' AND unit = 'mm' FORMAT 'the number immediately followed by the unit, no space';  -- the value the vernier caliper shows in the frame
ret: 14.4mm
